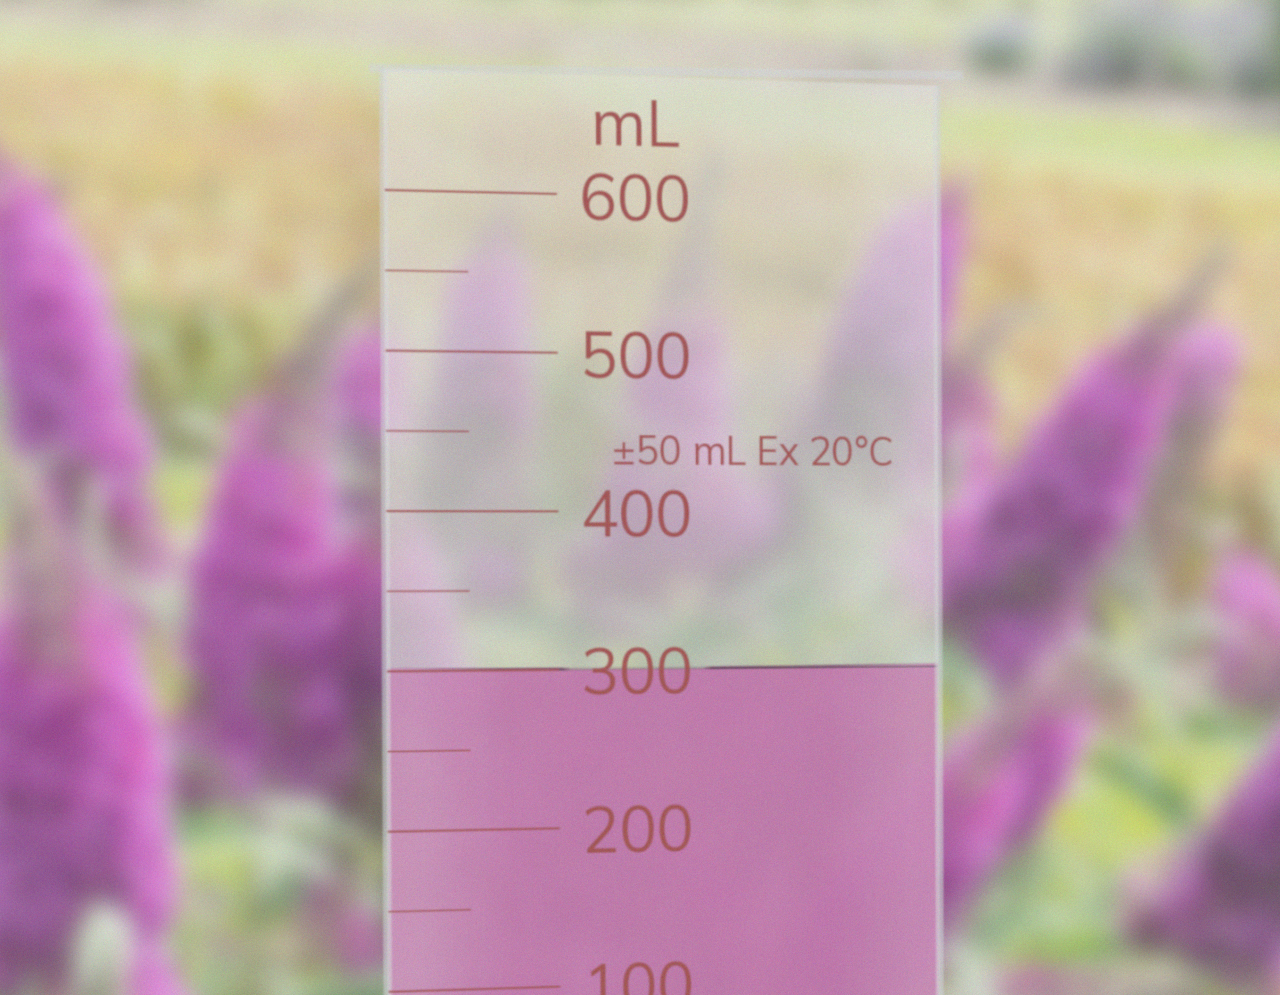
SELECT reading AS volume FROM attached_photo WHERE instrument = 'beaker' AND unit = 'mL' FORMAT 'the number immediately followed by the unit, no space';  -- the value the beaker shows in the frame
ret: 300mL
